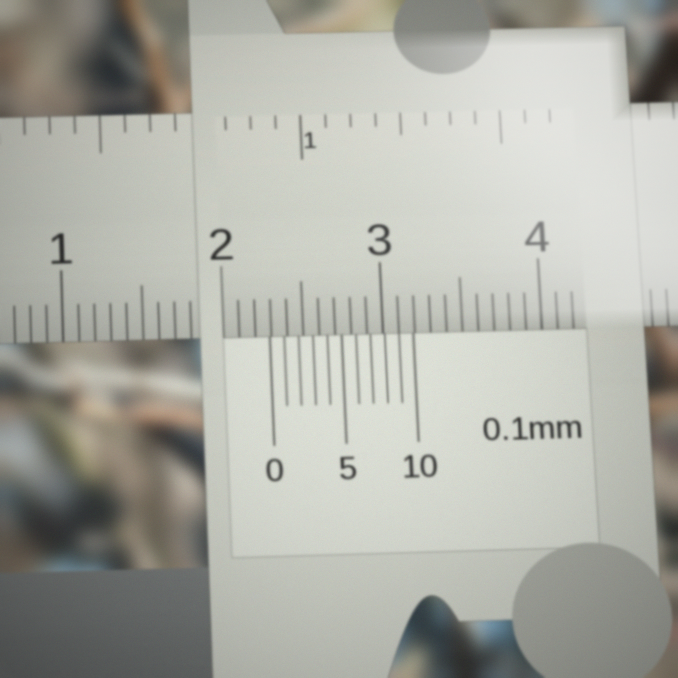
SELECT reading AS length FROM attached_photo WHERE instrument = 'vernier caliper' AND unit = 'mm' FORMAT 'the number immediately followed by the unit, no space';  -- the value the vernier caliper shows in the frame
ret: 22.9mm
